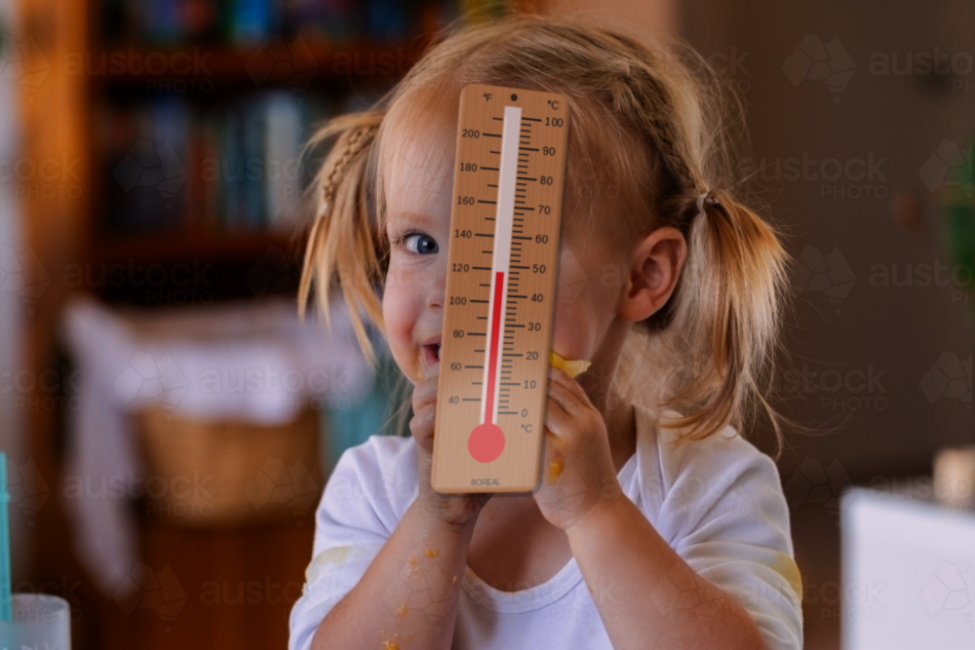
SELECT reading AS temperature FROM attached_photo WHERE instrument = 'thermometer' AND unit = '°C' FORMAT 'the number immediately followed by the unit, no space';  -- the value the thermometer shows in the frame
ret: 48°C
